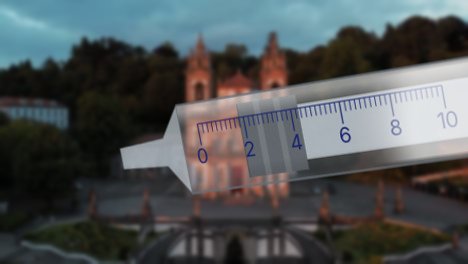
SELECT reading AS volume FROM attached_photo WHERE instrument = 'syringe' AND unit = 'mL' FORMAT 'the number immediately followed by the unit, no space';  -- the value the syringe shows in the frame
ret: 1.8mL
